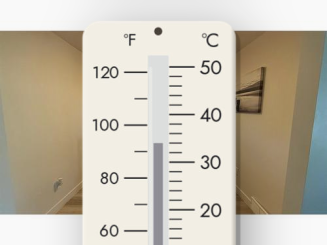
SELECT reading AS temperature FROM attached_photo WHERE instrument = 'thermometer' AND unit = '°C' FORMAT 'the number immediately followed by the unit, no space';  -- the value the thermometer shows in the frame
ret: 34°C
